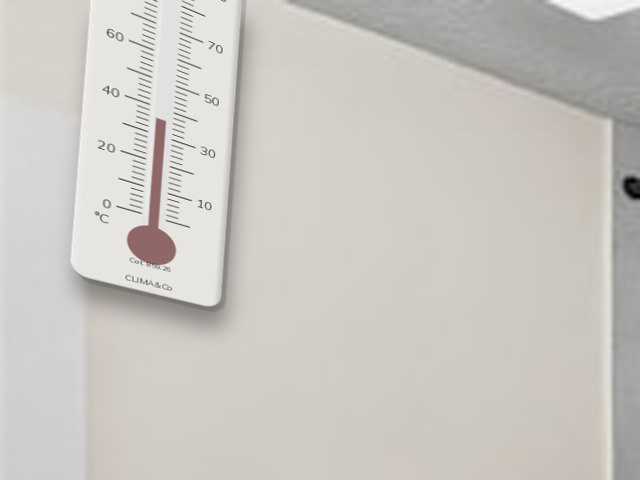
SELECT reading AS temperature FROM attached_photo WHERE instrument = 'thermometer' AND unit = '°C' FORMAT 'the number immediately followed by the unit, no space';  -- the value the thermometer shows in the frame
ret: 36°C
